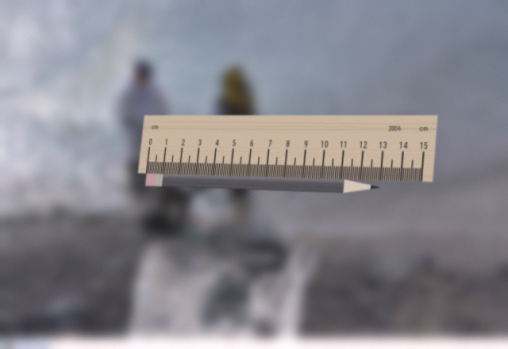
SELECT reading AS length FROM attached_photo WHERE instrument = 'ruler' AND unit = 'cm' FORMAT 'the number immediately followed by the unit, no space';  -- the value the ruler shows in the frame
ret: 13cm
